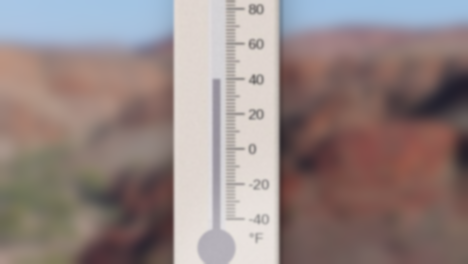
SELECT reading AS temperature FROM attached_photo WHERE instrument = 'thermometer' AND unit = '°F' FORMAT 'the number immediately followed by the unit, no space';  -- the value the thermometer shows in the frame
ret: 40°F
